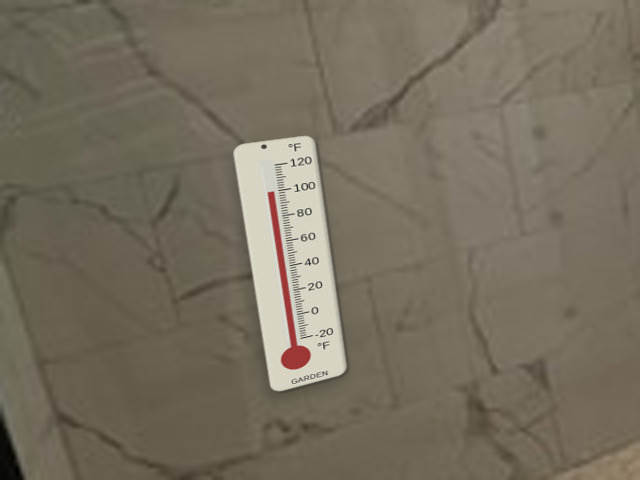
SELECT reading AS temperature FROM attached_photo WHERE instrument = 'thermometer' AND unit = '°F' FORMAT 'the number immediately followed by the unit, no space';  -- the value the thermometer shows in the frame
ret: 100°F
